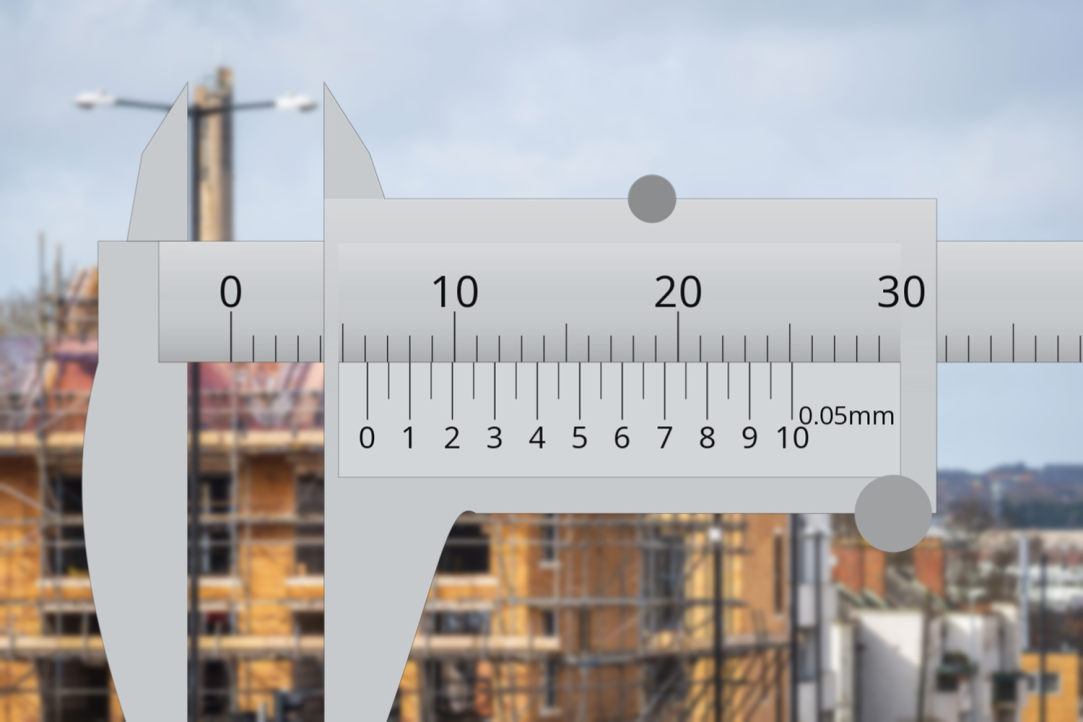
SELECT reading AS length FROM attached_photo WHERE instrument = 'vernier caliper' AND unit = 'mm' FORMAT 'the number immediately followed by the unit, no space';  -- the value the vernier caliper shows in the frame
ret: 6.10mm
